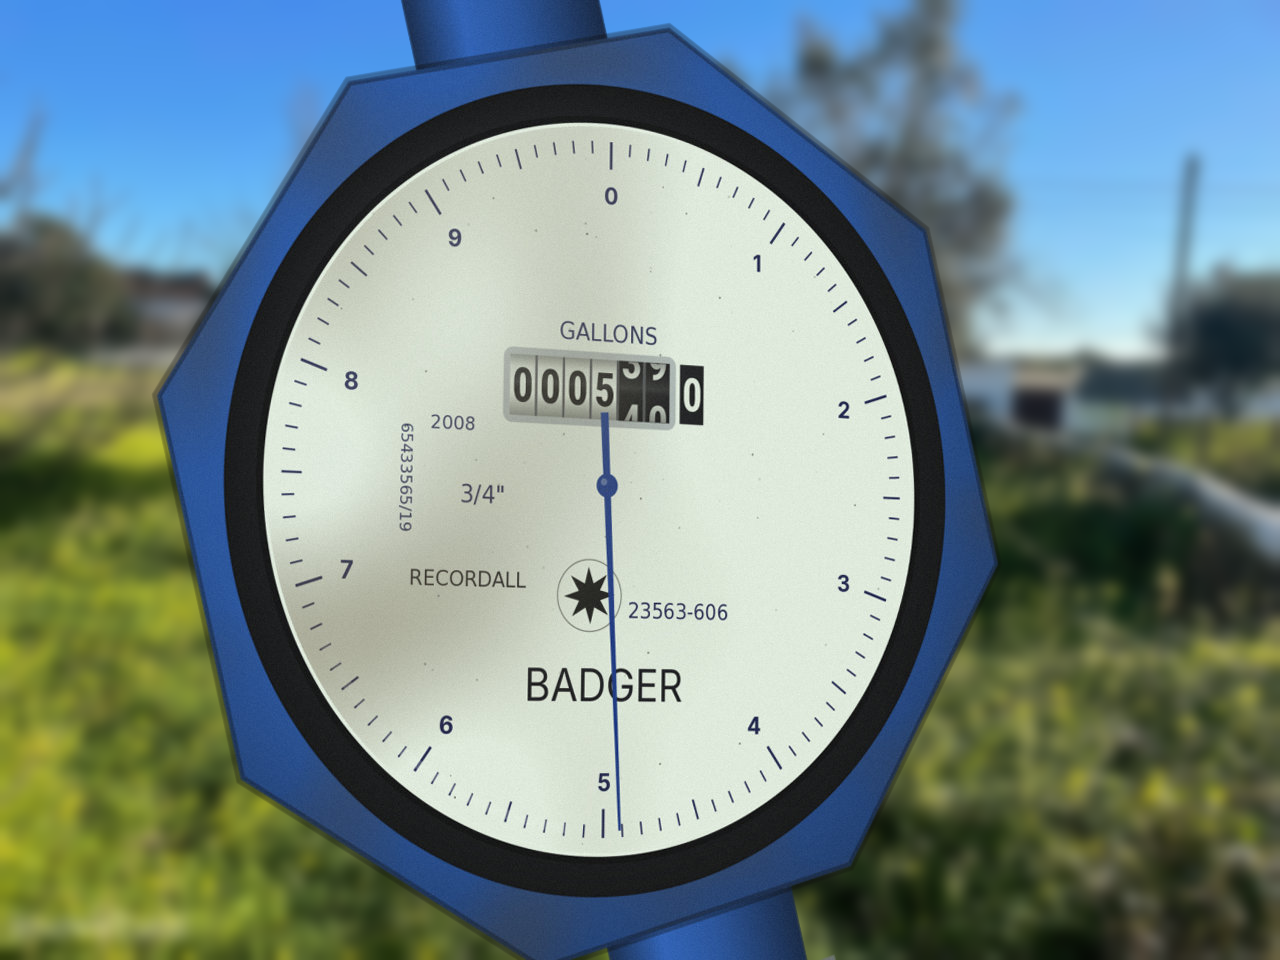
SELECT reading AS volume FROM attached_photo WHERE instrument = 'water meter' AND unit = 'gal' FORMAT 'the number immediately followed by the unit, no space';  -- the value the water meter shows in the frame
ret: 5394.9gal
